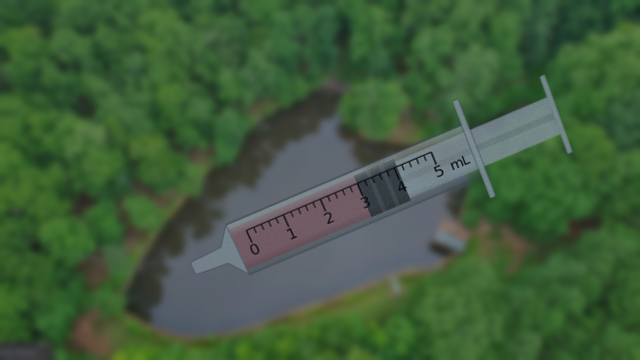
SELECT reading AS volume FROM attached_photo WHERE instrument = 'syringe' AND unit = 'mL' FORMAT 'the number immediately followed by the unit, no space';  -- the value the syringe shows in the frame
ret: 3mL
